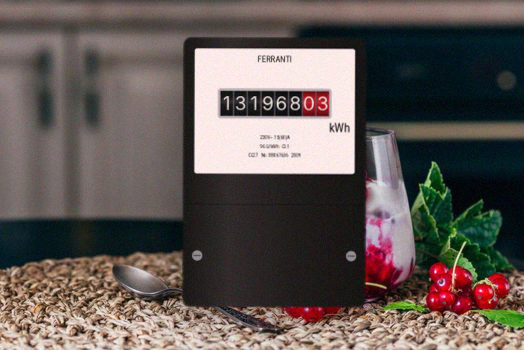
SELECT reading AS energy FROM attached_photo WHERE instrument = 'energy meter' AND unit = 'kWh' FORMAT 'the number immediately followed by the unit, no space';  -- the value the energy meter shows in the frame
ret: 131968.03kWh
